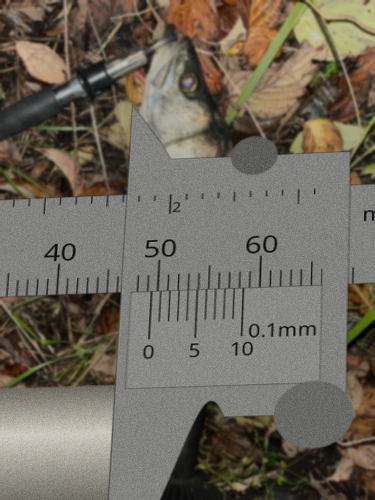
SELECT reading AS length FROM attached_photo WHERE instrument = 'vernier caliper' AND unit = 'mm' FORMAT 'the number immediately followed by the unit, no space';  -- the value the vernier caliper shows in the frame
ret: 49.4mm
